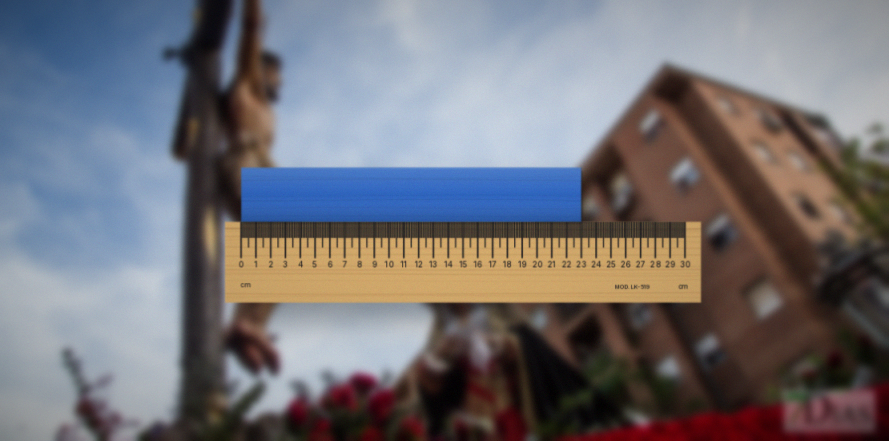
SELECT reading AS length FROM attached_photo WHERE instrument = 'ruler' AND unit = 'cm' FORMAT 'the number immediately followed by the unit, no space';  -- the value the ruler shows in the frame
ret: 23cm
